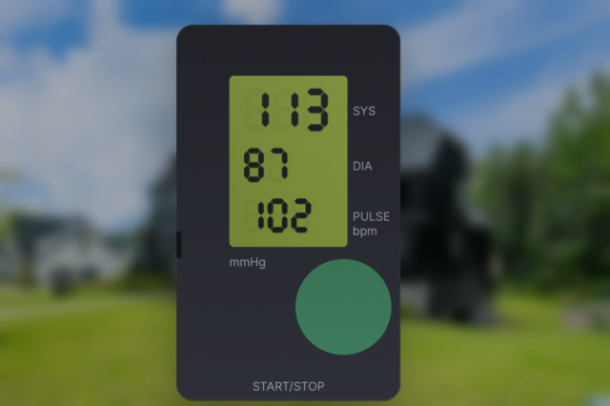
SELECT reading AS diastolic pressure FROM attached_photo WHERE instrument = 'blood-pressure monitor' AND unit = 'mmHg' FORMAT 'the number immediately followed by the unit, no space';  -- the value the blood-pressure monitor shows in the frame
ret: 87mmHg
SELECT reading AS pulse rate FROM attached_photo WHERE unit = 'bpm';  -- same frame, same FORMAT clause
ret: 102bpm
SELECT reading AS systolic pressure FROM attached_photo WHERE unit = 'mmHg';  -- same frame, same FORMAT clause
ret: 113mmHg
